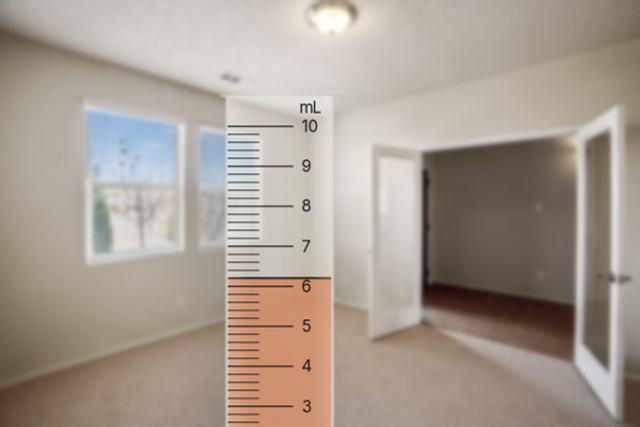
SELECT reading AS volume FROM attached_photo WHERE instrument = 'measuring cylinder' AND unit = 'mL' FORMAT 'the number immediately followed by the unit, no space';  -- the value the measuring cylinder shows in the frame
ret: 6.2mL
